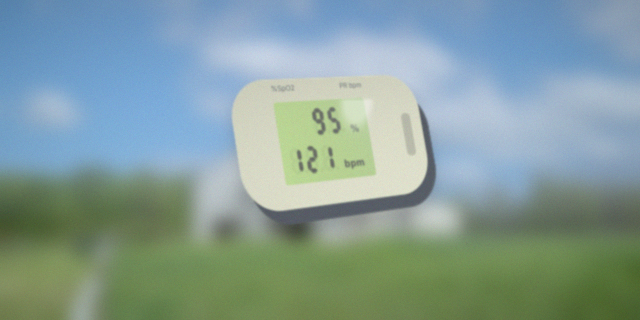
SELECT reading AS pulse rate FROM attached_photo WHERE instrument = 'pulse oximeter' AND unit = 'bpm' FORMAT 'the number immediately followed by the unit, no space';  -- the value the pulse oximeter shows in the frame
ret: 121bpm
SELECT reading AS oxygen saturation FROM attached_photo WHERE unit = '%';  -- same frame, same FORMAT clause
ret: 95%
